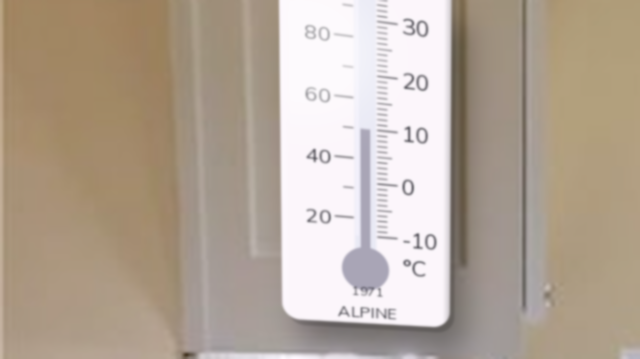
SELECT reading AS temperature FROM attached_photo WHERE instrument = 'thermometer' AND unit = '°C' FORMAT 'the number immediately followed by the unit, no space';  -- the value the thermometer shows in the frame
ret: 10°C
